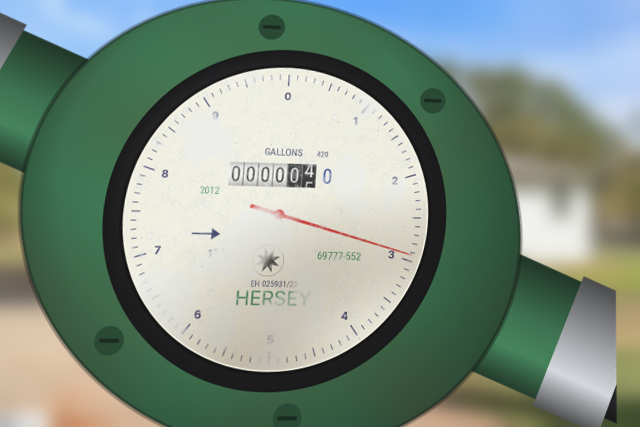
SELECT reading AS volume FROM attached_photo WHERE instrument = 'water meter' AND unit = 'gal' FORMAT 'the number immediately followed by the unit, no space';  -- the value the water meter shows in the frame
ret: 42.9gal
